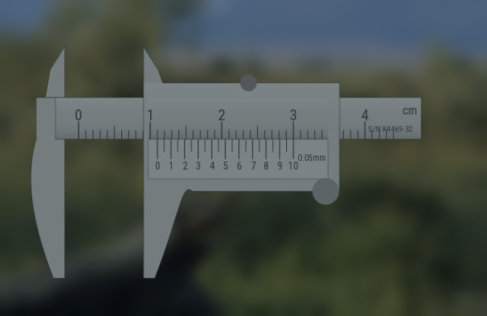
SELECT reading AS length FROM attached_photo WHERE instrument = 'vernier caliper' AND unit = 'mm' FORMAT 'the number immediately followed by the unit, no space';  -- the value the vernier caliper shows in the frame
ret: 11.0mm
